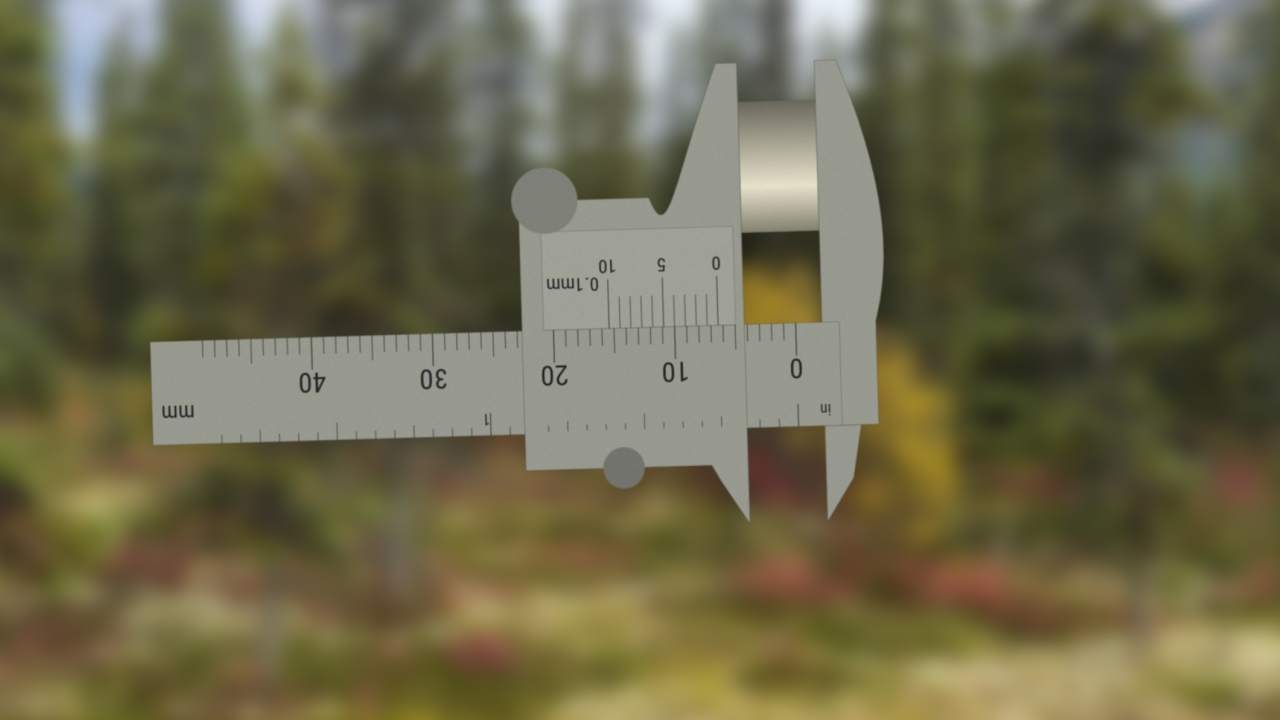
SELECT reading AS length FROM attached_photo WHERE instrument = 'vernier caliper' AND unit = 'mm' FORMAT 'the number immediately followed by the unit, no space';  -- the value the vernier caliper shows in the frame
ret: 6.4mm
